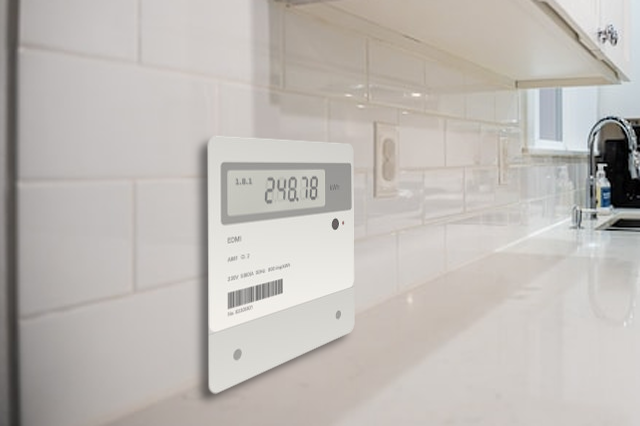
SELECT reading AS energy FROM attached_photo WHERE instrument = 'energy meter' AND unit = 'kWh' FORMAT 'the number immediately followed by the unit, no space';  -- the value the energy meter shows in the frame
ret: 248.78kWh
